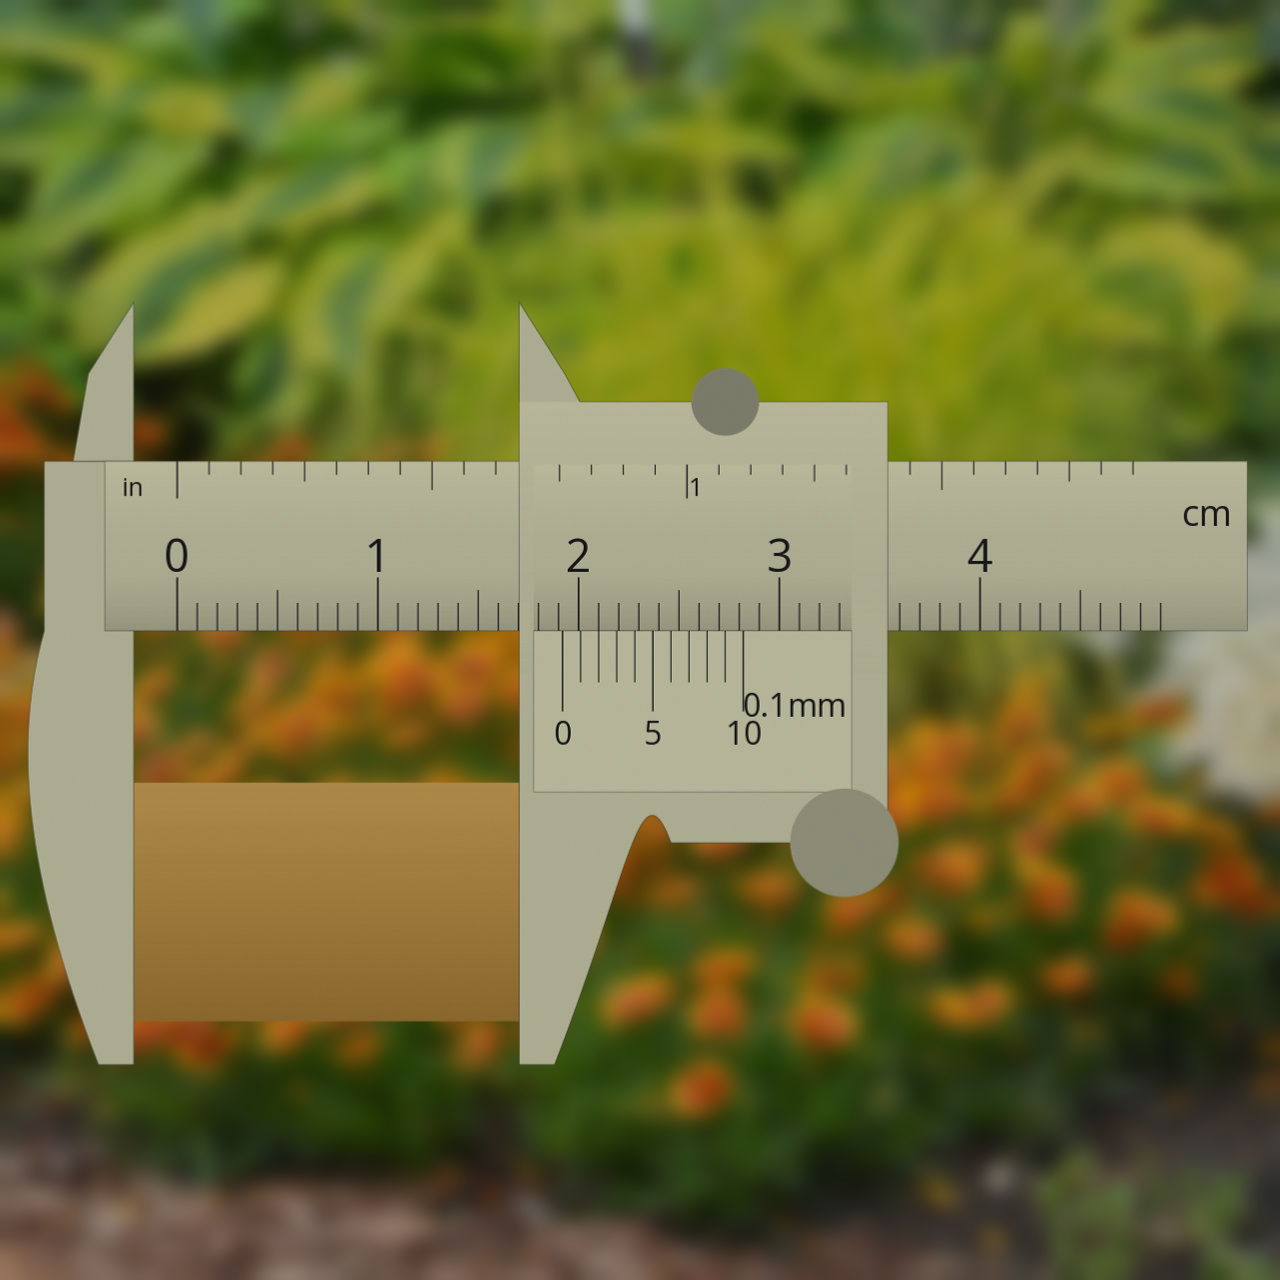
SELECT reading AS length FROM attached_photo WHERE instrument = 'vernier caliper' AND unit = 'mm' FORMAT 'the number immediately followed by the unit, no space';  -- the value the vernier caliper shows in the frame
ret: 19.2mm
